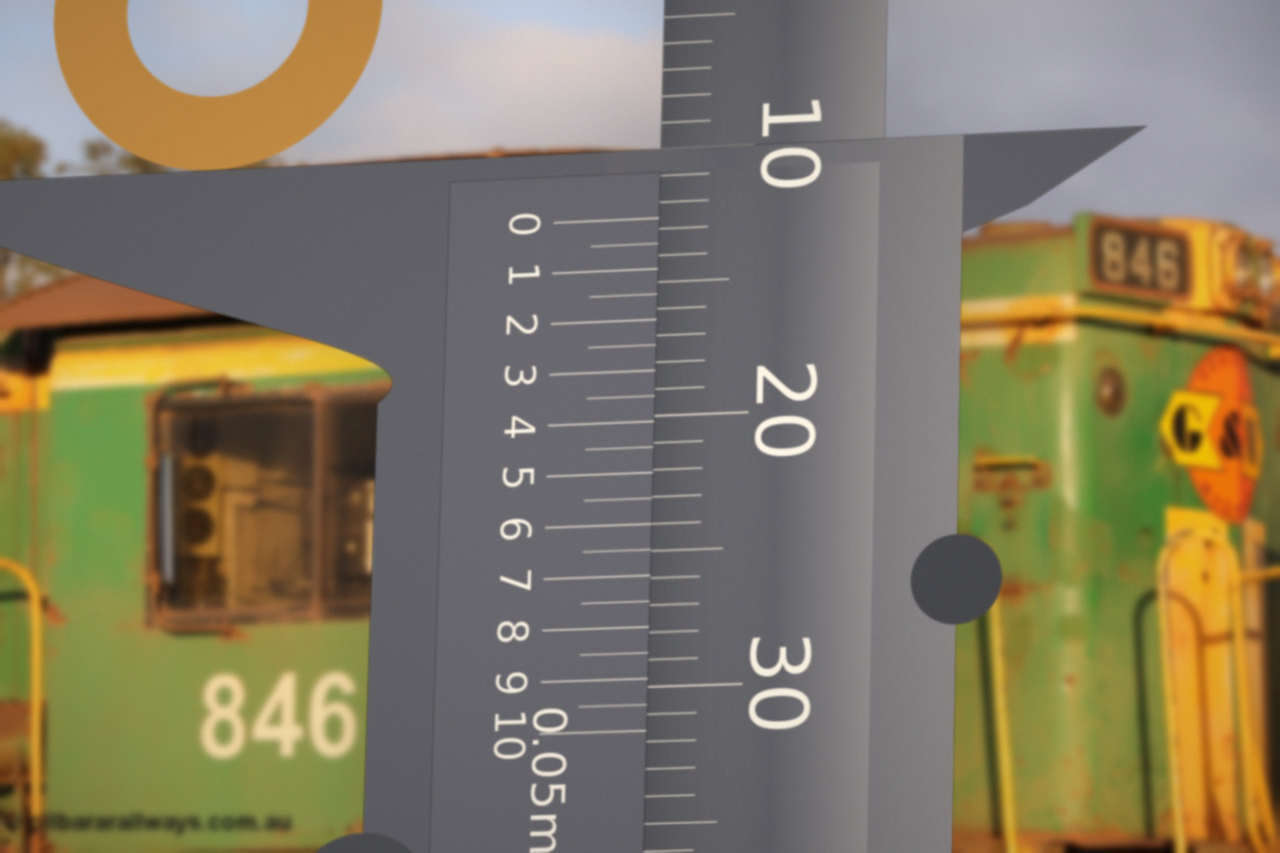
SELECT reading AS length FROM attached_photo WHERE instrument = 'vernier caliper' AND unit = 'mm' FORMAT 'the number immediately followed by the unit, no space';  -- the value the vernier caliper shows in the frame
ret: 12.6mm
